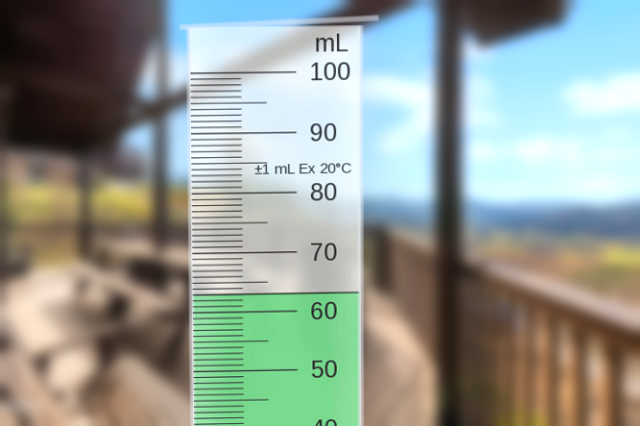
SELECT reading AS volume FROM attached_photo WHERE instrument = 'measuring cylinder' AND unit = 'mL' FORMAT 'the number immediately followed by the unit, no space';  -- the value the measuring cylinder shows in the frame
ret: 63mL
